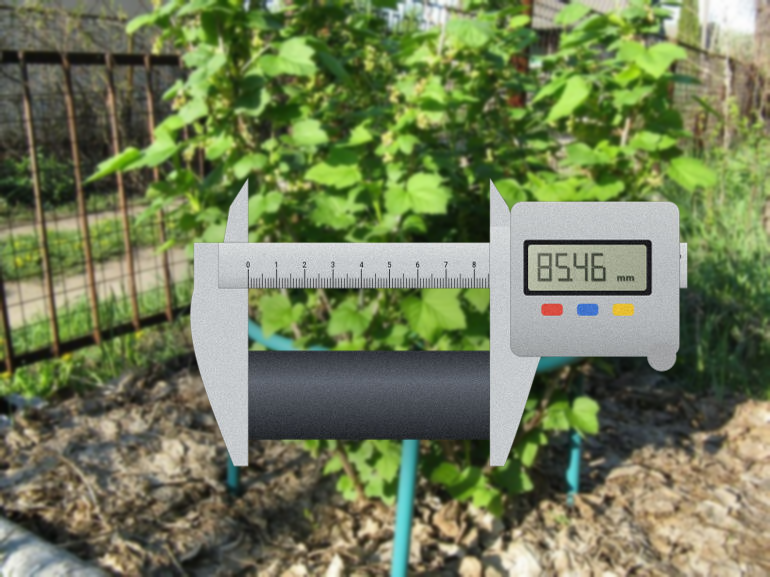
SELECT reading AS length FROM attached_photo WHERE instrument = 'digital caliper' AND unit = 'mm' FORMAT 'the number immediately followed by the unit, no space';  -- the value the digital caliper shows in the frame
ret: 85.46mm
